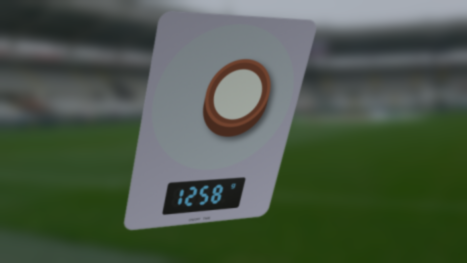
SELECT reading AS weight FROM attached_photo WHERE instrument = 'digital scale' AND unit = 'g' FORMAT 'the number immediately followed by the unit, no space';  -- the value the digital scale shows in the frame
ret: 1258g
